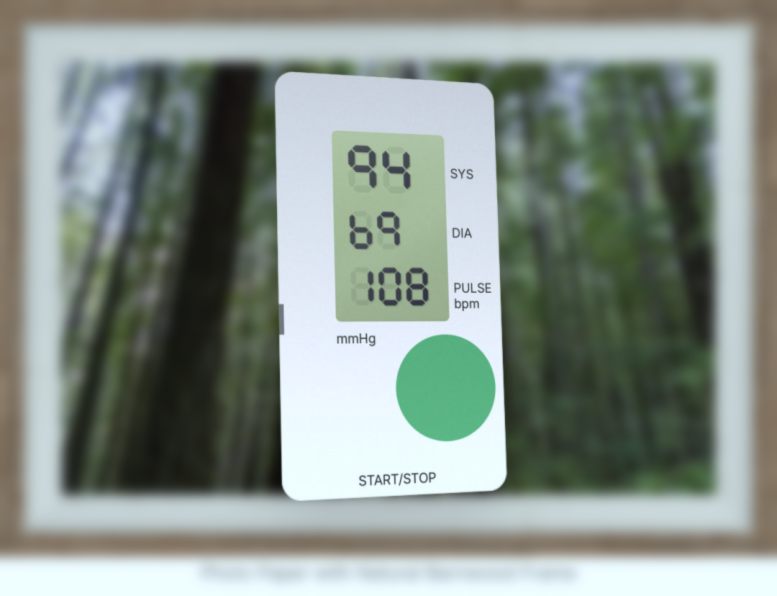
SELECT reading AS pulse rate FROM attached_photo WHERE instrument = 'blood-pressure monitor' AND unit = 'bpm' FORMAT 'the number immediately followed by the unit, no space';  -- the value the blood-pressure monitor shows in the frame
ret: 108bpm
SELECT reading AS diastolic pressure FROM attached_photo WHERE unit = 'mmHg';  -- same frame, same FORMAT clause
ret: 69mmHg
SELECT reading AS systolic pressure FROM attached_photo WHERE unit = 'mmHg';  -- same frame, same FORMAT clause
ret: 94mmHg
